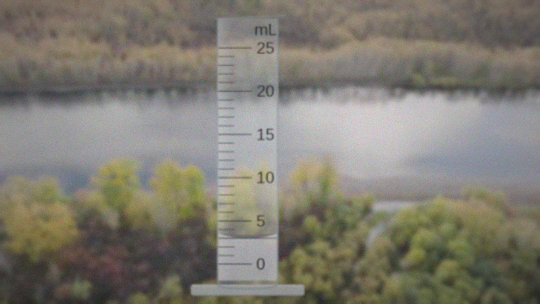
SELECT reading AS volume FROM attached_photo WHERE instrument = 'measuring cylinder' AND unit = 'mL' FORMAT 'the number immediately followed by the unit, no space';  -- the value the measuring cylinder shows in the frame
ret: 3mL
